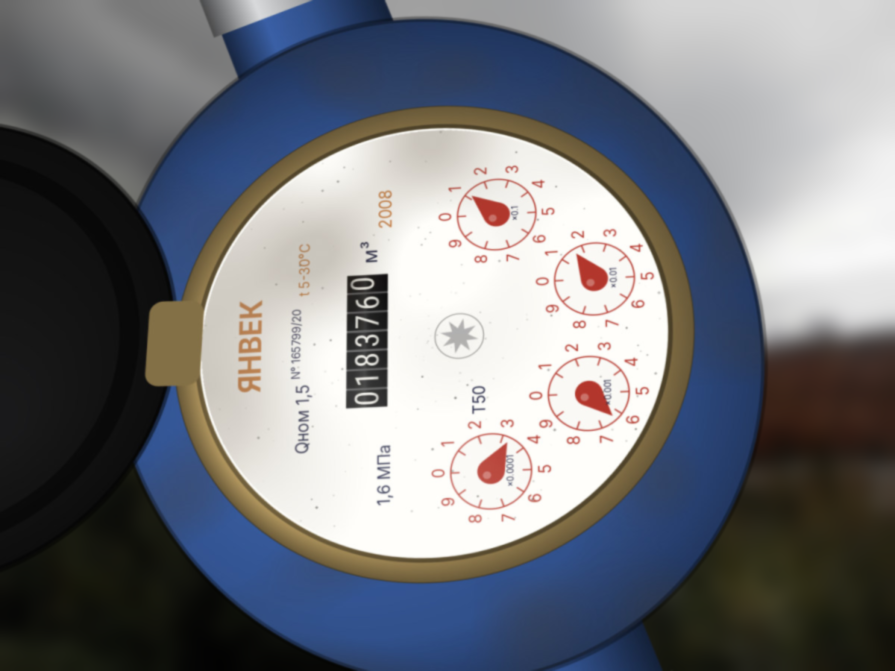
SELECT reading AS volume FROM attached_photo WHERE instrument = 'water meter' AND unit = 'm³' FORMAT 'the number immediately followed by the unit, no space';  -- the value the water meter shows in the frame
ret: 183760.1163m³
